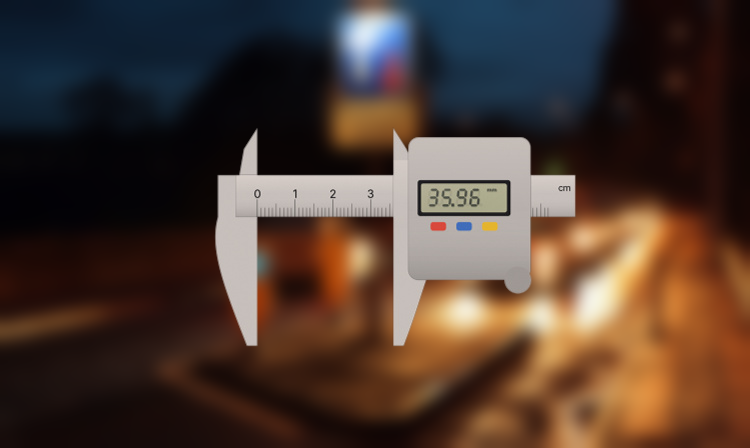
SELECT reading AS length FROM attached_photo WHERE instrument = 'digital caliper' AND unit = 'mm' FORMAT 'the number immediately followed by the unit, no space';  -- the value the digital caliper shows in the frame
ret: 35.96mm
